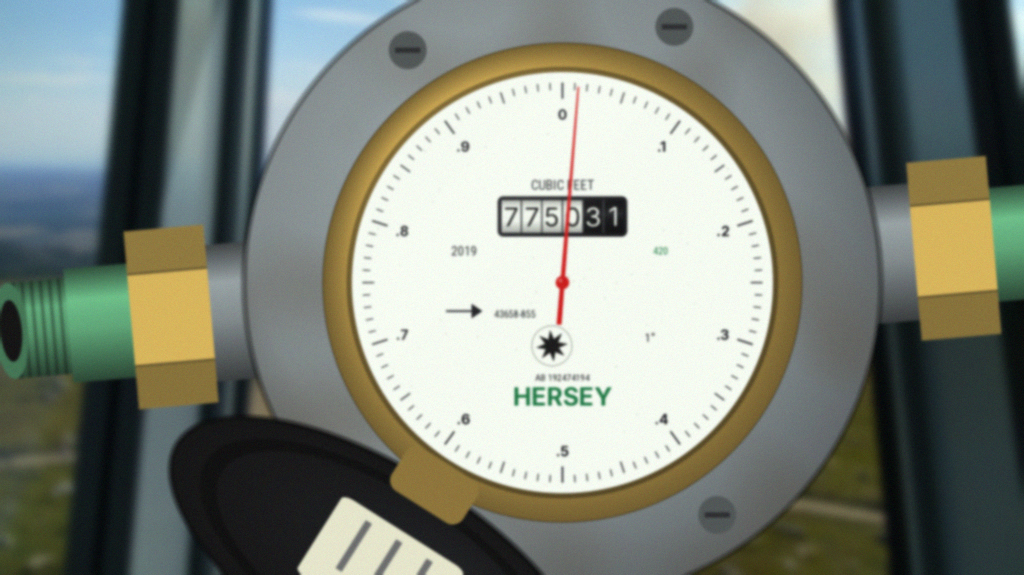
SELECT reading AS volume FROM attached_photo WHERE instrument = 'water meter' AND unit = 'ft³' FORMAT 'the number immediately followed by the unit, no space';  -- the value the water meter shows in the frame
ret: 775031.01ft³
